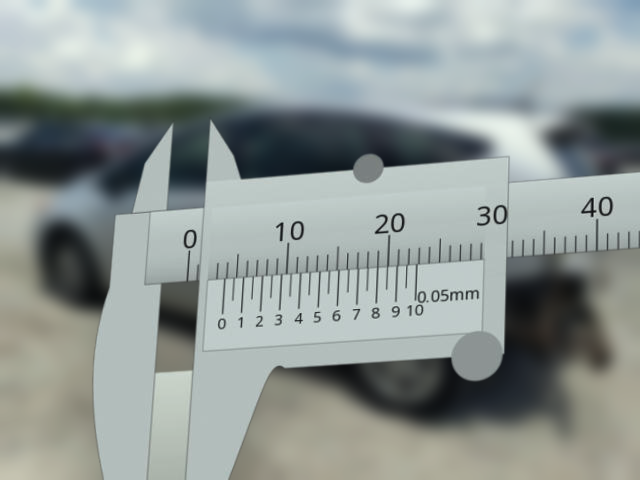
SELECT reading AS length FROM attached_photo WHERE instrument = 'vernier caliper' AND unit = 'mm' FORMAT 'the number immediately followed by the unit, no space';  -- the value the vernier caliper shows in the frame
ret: 3.8mm
